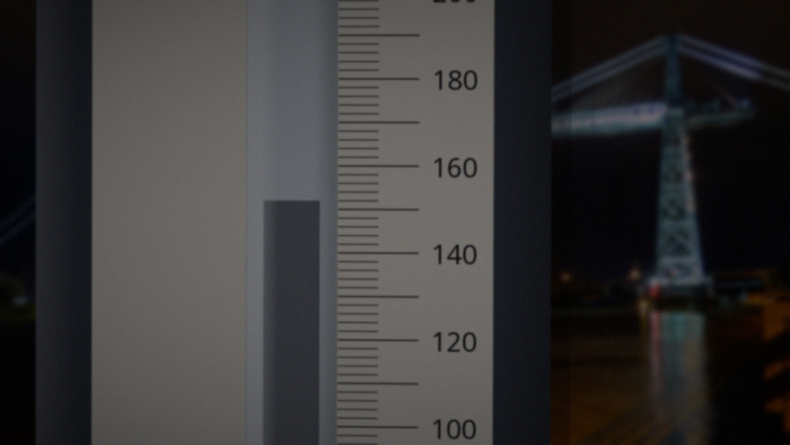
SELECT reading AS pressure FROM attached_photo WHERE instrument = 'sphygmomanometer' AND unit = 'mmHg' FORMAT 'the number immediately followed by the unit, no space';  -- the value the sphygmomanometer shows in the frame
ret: 152mmHg
